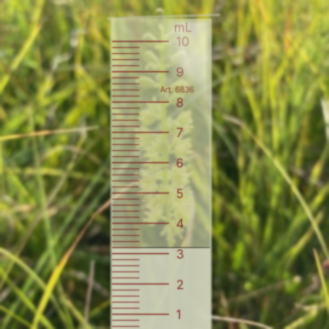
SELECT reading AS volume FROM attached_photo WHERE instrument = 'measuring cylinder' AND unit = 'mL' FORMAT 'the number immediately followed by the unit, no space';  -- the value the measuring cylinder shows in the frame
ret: 3.2mL
